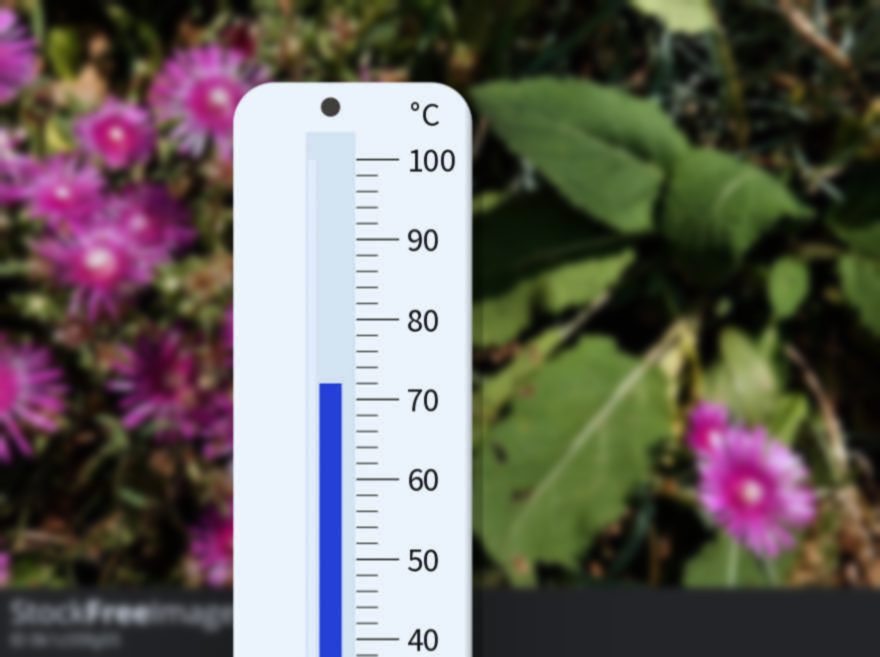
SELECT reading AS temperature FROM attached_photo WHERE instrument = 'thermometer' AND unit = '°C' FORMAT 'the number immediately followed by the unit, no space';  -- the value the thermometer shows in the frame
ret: 72°C
